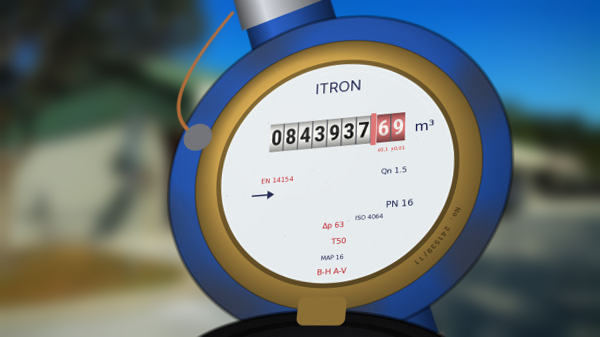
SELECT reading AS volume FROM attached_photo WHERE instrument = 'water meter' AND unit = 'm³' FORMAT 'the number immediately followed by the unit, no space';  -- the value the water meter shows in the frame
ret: 843937.69m³
